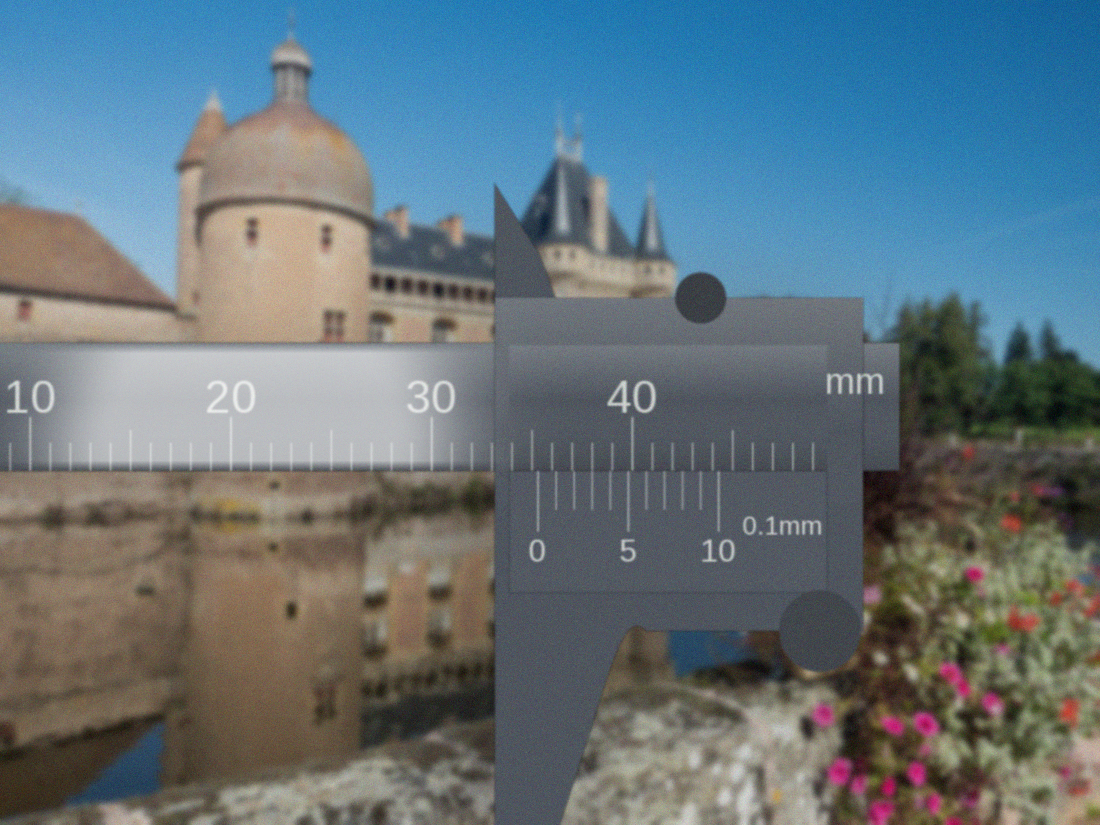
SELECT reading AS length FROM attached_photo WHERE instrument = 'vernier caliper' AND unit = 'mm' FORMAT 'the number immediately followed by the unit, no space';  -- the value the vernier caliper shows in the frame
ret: 35.3mm
